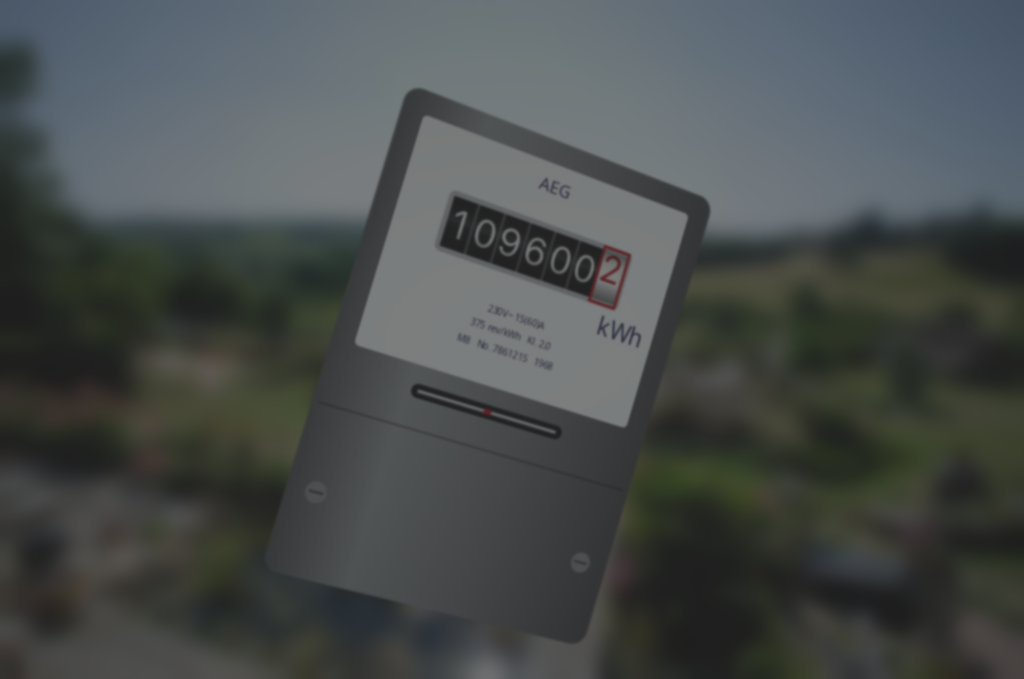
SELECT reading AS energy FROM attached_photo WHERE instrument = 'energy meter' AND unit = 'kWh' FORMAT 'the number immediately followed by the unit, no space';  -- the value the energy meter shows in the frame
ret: 109600.2kWh
